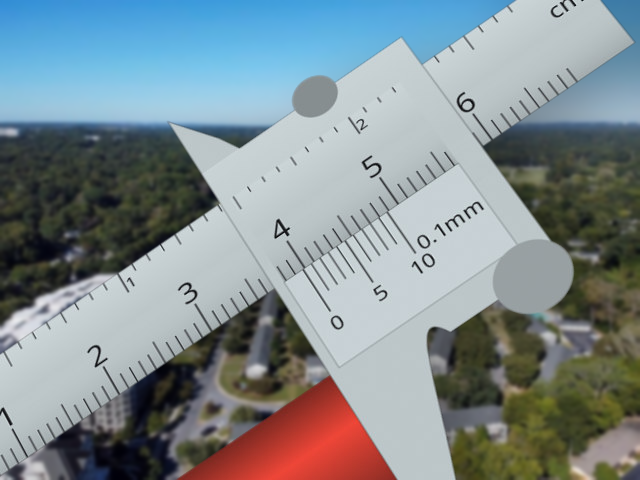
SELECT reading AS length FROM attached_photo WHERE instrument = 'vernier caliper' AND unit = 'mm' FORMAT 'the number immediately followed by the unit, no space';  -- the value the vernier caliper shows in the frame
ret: 39.8mm
